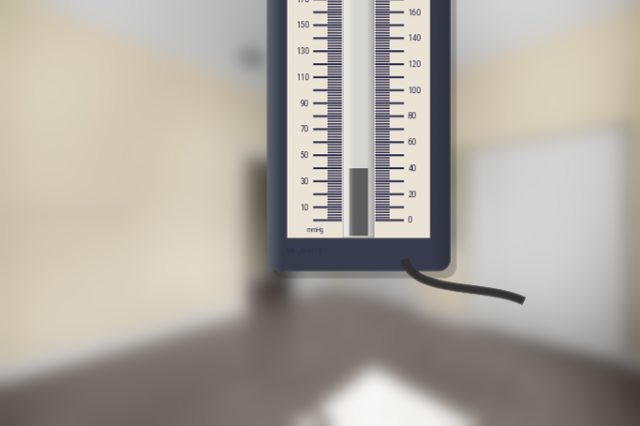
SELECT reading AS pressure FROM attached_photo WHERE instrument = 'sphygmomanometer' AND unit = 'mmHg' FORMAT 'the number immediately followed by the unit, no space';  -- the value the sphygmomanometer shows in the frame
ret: 40mmHg
